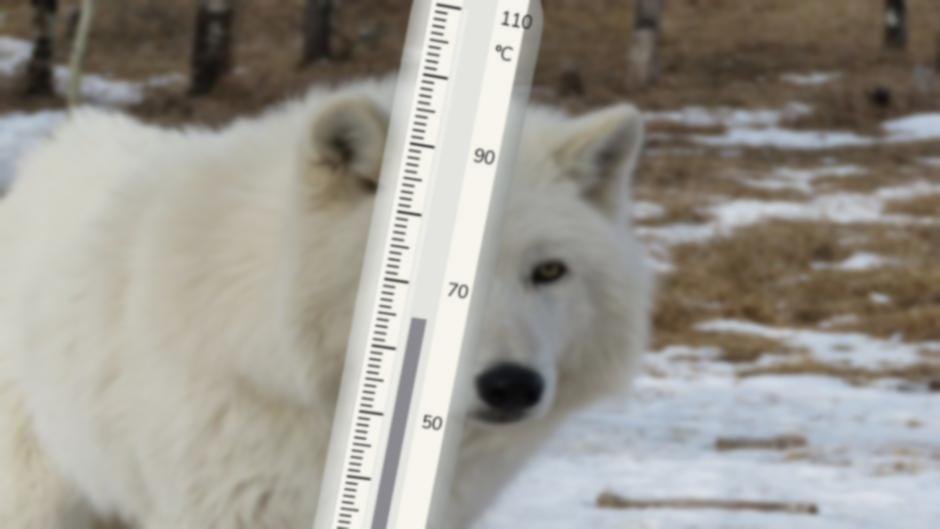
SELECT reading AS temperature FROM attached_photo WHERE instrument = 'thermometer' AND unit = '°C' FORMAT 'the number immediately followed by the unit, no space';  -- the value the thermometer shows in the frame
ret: 65°C
